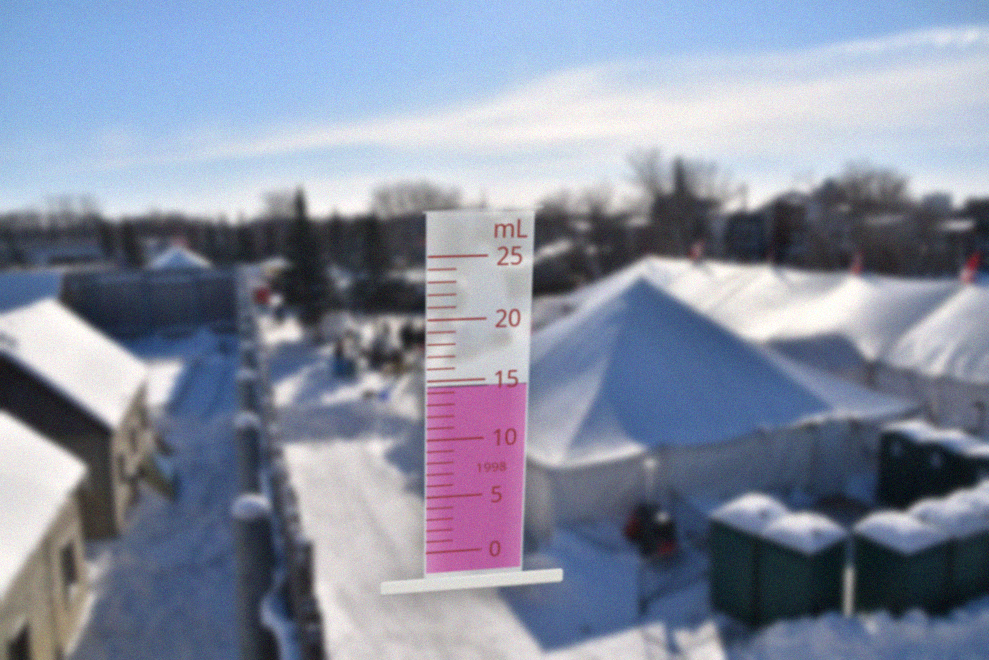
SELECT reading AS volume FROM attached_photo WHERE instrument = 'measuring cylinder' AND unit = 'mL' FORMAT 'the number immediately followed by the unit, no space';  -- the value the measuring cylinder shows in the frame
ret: 14.5mL
